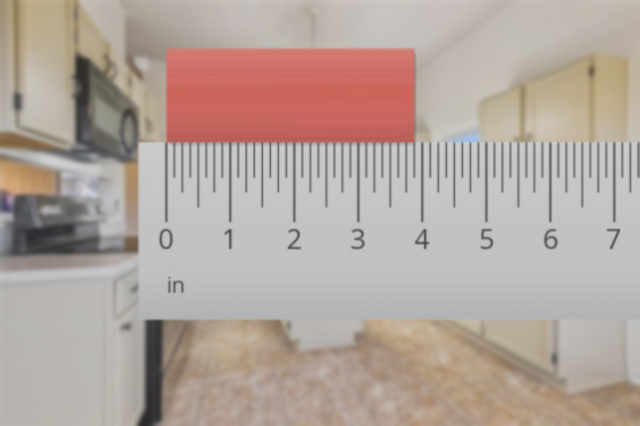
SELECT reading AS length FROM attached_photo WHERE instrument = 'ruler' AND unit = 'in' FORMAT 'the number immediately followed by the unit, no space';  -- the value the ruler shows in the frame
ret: 3.875in
